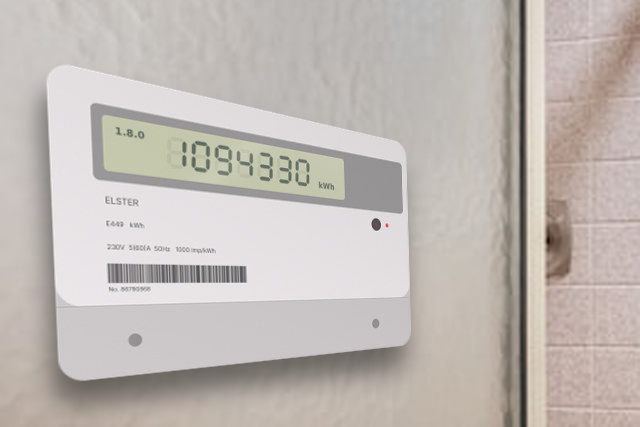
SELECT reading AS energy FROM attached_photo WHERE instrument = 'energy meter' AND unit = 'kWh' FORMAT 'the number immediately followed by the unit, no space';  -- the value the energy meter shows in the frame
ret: 1094330kWh
